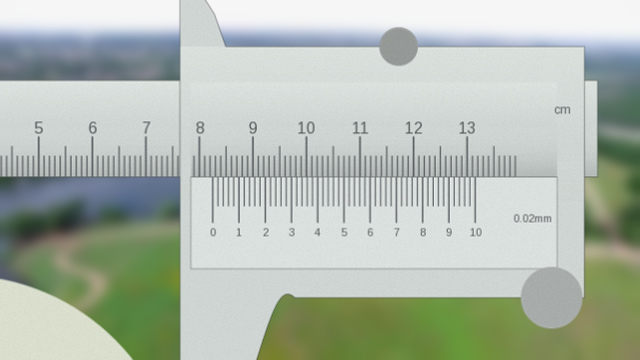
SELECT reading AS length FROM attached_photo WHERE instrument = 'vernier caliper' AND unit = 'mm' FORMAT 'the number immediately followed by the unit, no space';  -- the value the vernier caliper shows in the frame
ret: 82.5mm
